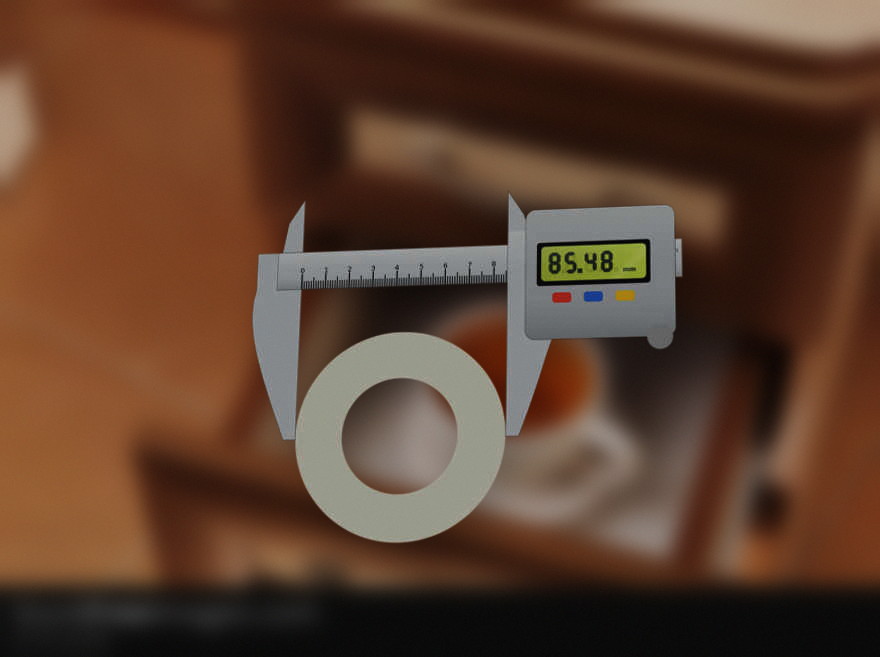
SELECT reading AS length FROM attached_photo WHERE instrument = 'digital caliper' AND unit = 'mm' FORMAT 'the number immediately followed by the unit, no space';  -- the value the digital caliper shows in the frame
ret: 85.48mm
